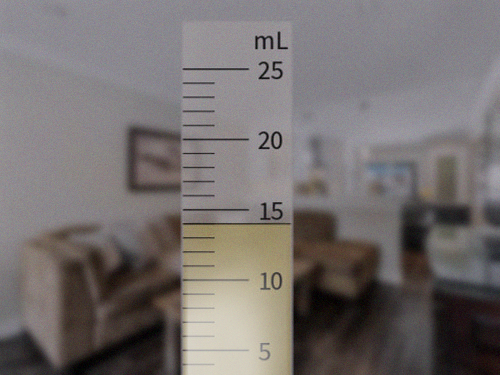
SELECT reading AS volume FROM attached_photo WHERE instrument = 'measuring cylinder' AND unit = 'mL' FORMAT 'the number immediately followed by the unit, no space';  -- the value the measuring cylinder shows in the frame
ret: 14mL
